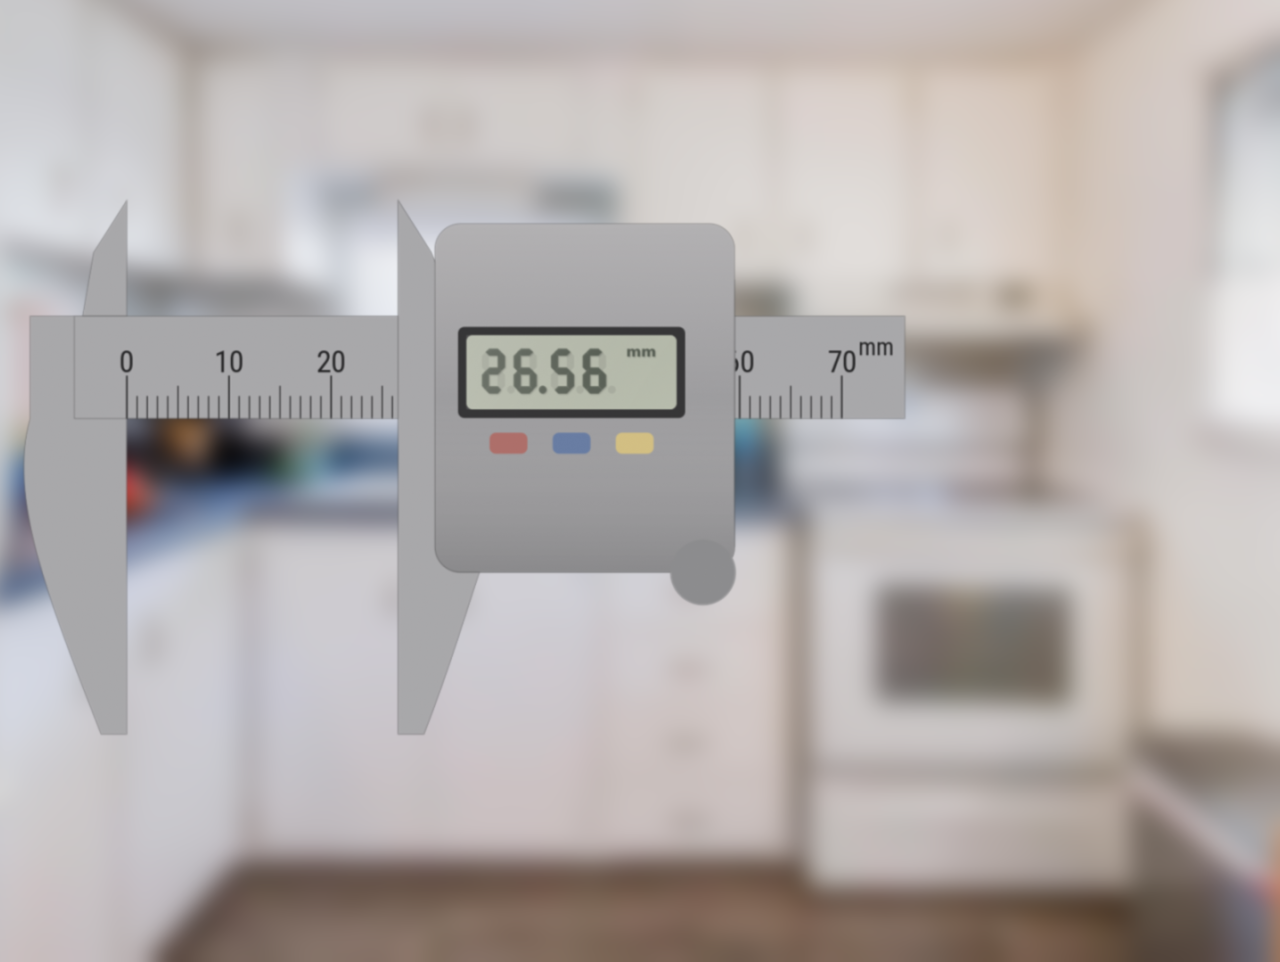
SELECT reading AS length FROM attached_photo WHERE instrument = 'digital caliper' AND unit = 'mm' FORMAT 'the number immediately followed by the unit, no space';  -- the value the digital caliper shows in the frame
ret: 26.56mm
